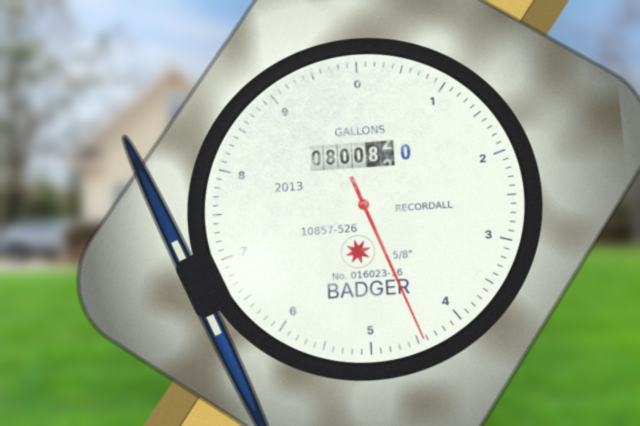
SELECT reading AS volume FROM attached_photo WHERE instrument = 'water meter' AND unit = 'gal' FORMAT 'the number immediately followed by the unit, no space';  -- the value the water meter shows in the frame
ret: 800824.4gal
